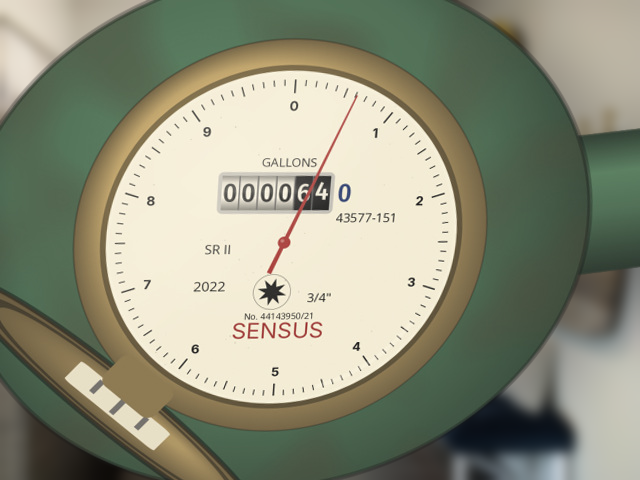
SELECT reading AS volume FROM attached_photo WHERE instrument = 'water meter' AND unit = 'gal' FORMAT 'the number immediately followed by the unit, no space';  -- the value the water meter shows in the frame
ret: 640.6gal
